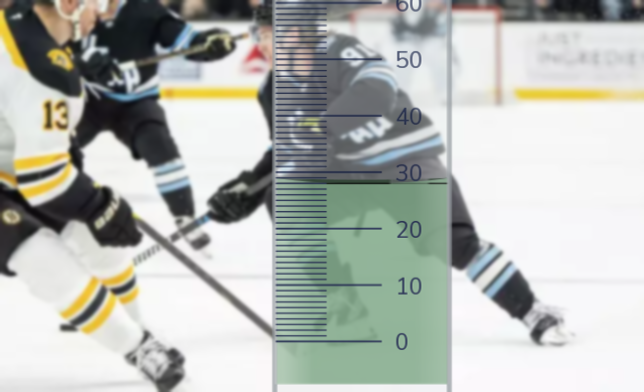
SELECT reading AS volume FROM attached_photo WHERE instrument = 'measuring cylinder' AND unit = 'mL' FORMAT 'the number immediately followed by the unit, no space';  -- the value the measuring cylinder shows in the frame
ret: 28mL
